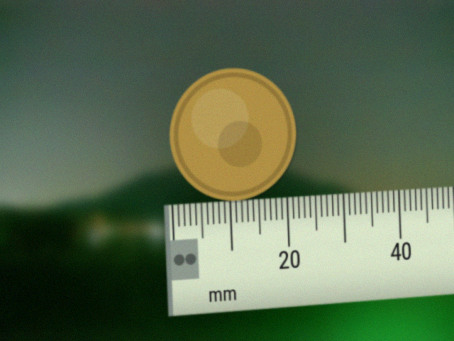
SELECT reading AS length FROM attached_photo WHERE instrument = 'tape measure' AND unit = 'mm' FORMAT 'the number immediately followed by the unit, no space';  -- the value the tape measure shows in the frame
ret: 22mm
